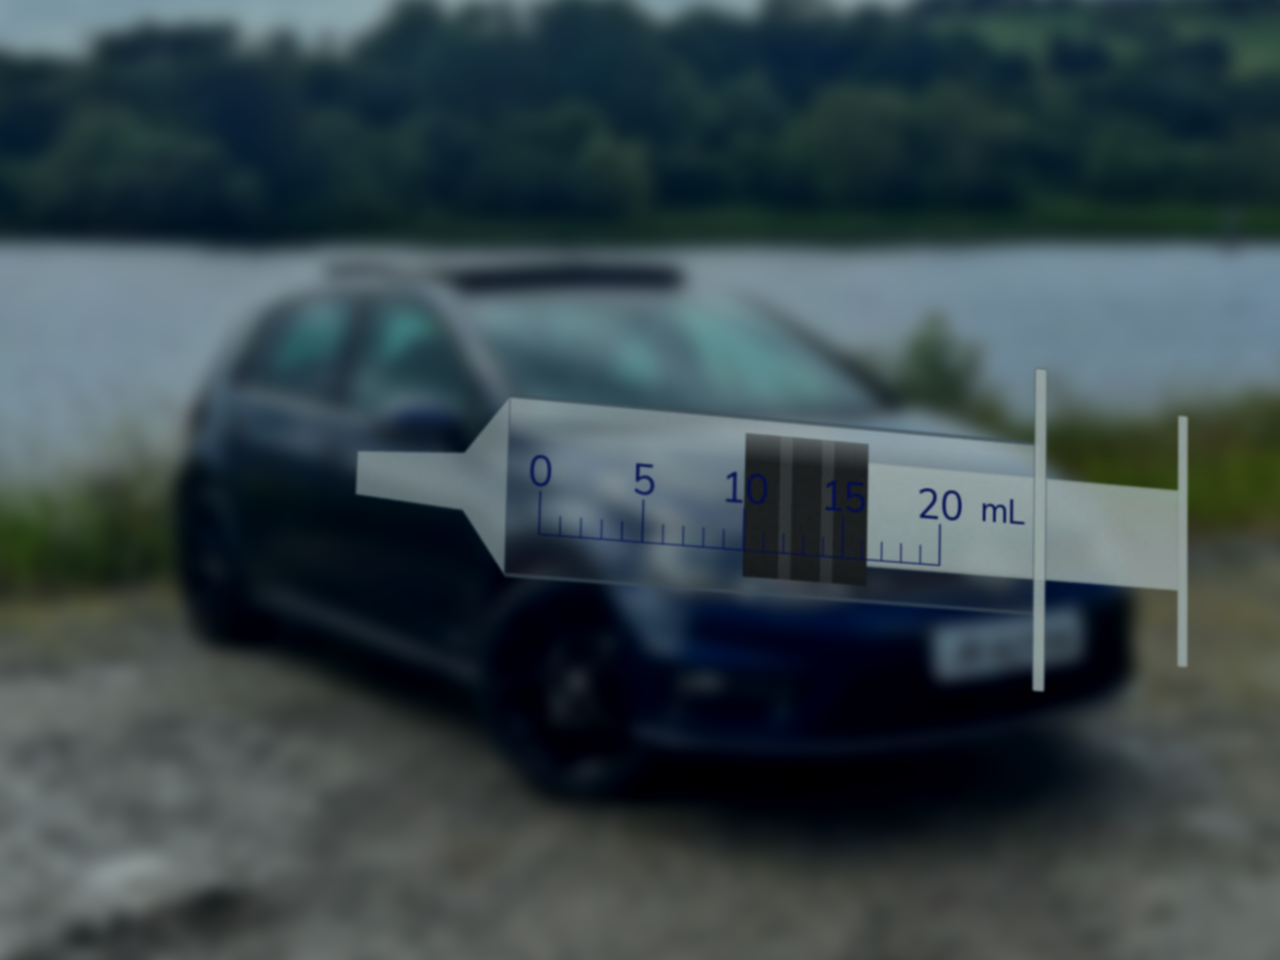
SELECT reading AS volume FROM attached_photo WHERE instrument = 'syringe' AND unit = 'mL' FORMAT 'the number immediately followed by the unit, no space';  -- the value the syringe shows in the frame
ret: 10mL
